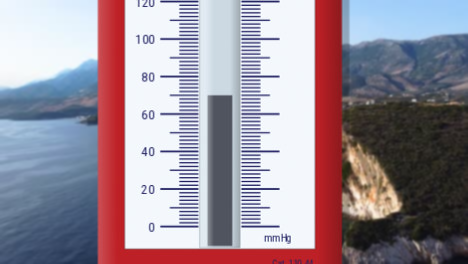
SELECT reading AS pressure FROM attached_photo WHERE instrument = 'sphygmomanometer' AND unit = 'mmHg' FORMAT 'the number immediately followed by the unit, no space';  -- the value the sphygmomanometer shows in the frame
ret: 70mmHg
